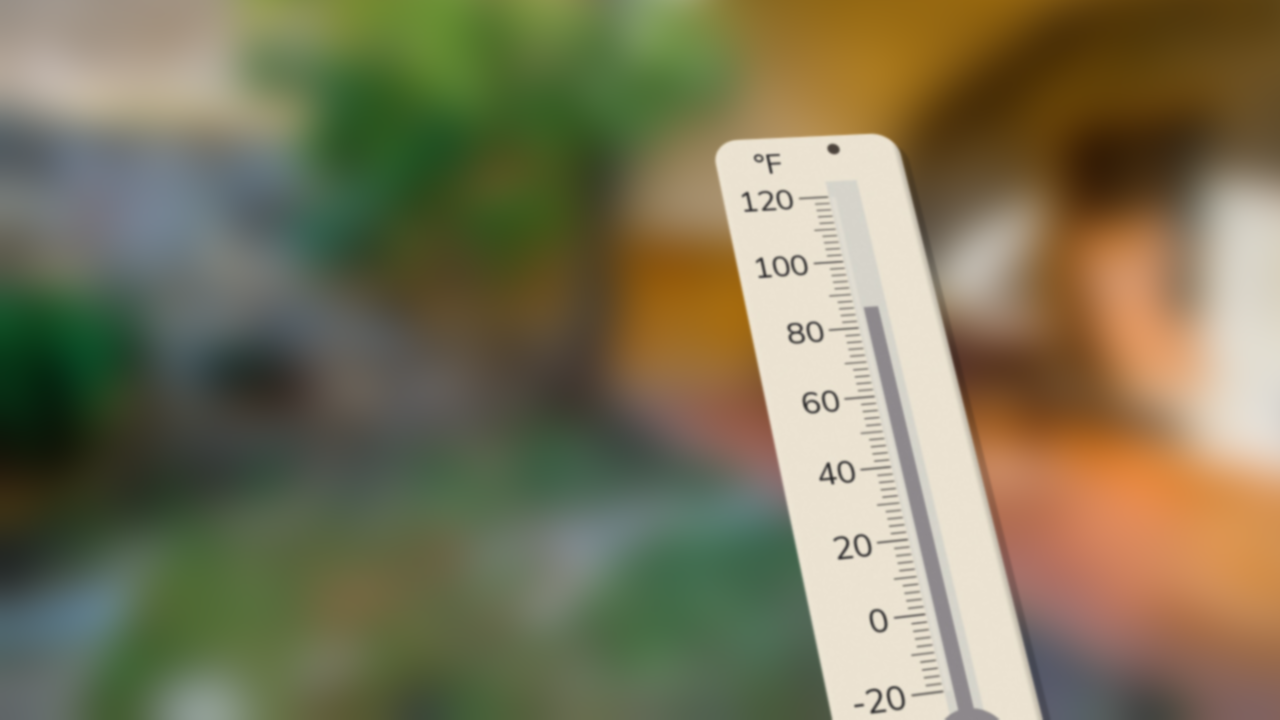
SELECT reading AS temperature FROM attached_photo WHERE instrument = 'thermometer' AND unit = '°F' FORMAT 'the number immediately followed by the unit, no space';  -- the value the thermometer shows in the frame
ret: 86°F
